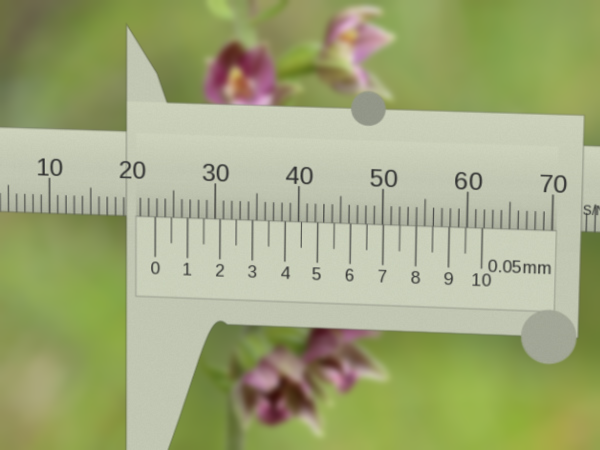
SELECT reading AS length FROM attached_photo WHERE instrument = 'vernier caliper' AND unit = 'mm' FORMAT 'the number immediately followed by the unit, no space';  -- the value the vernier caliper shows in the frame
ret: 22.8mm
